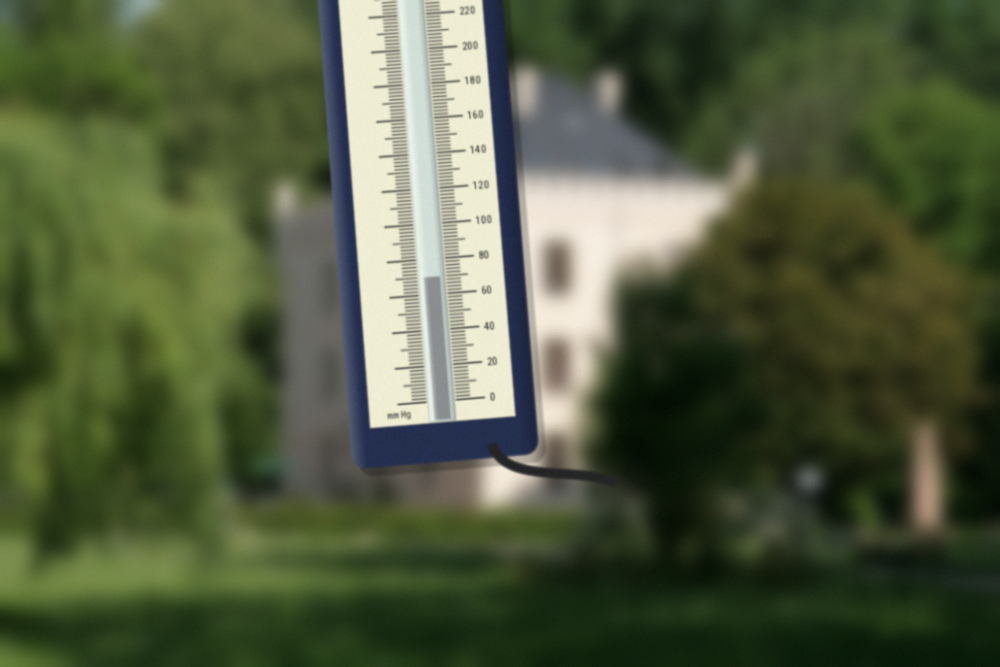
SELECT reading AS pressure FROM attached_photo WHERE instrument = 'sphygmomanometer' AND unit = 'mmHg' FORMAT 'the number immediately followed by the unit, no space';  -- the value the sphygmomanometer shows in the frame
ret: 70mmHg
